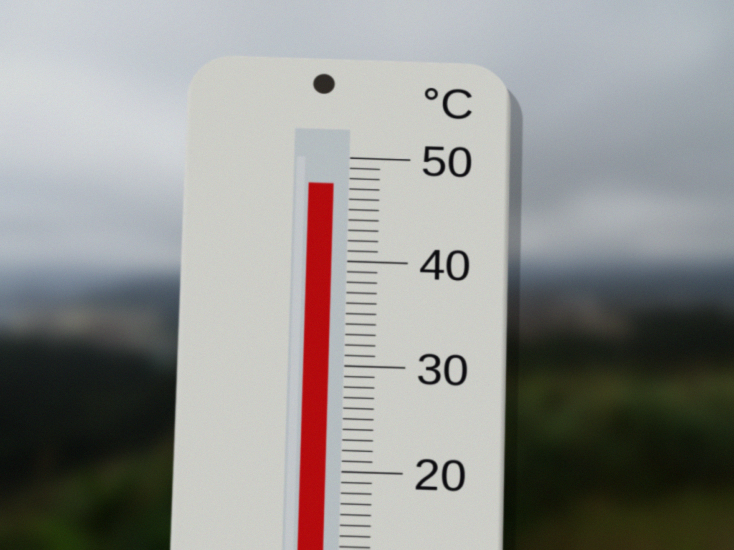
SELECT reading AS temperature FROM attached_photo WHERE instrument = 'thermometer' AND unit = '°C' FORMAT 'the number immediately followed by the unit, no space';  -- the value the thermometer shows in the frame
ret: 47.5°C
